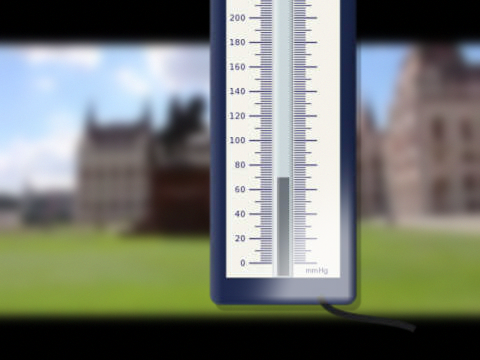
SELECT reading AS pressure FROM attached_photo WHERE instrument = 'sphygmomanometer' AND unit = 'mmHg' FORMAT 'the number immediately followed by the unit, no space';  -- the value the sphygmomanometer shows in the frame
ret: 70mmHg
